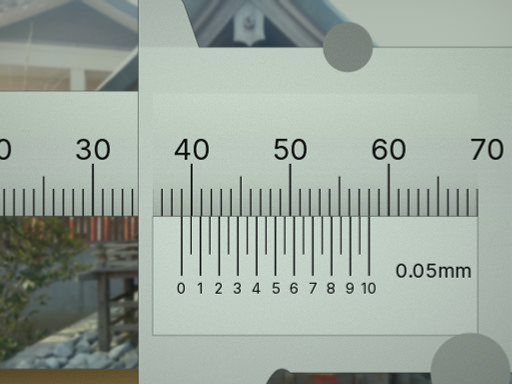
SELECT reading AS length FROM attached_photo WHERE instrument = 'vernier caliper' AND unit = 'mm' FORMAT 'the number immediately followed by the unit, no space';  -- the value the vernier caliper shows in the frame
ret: 39.0mm
